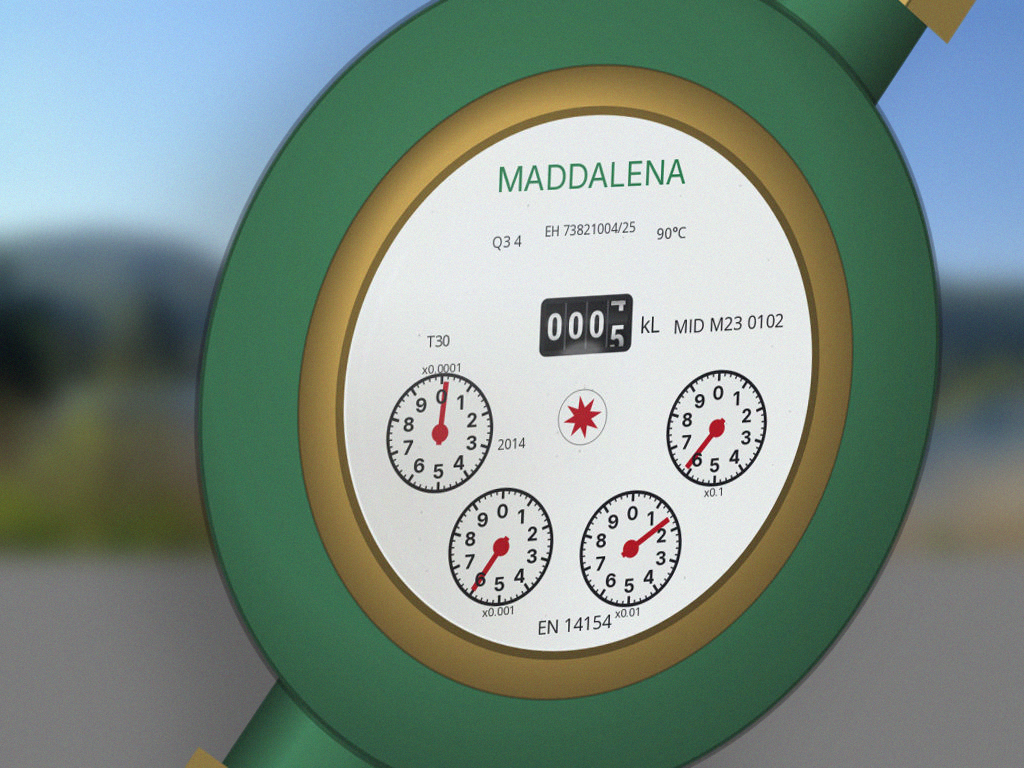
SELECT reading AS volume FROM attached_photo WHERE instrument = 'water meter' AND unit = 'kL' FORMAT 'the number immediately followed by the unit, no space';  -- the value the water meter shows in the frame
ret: 4.6160kL
